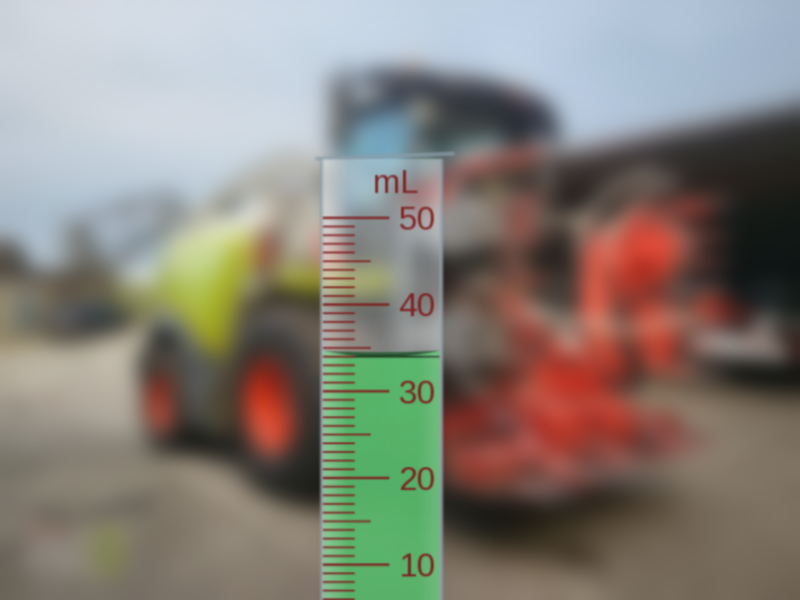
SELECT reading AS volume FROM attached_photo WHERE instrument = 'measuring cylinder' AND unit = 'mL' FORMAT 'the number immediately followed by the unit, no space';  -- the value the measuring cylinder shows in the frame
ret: 34mL
